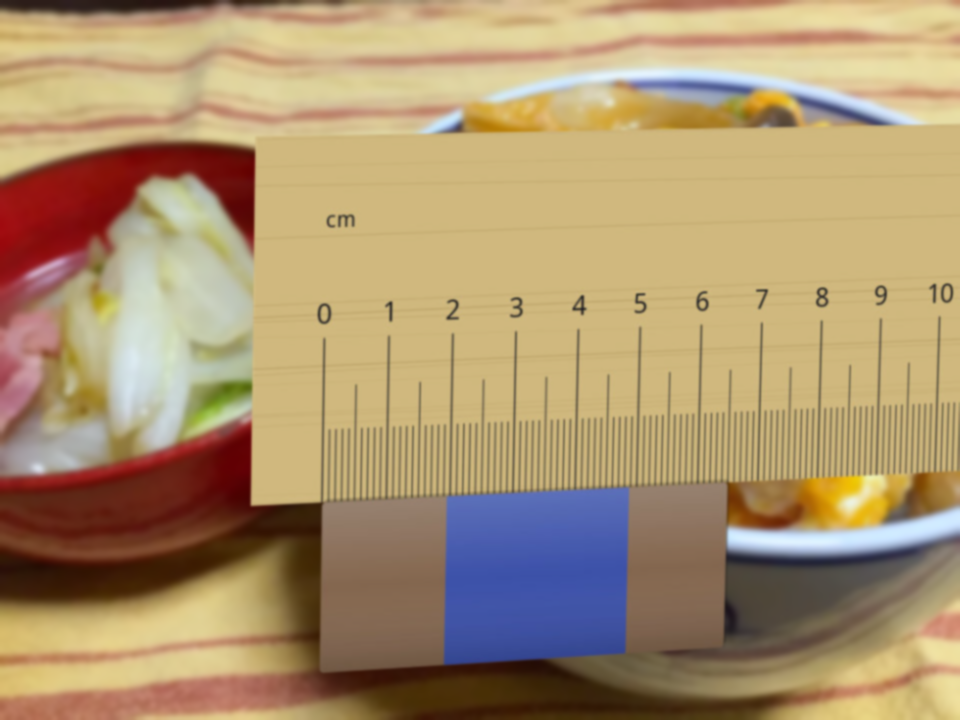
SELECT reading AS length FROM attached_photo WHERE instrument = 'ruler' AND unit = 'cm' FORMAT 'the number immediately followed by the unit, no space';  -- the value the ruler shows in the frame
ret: 6.5cm
